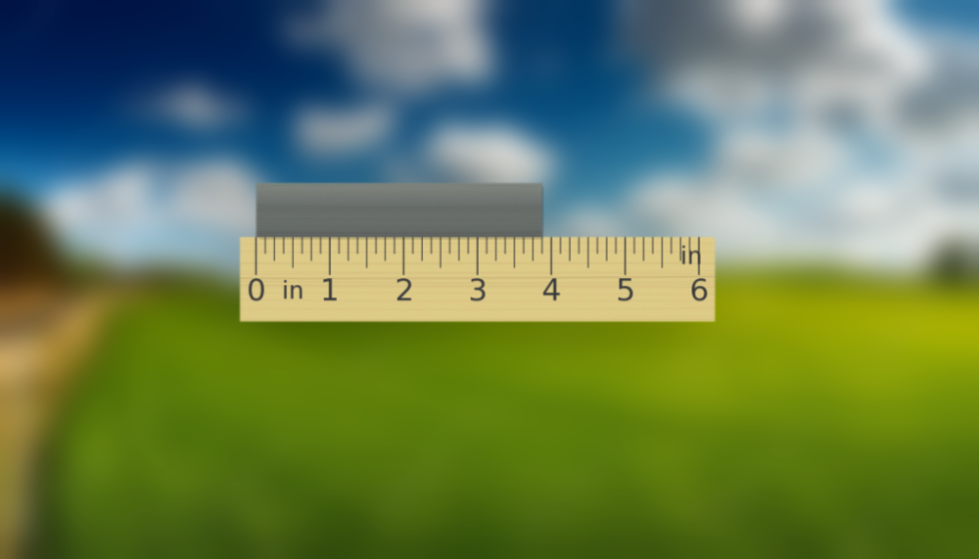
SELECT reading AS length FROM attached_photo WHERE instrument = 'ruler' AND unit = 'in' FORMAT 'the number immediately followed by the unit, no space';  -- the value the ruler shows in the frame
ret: 3.875in
